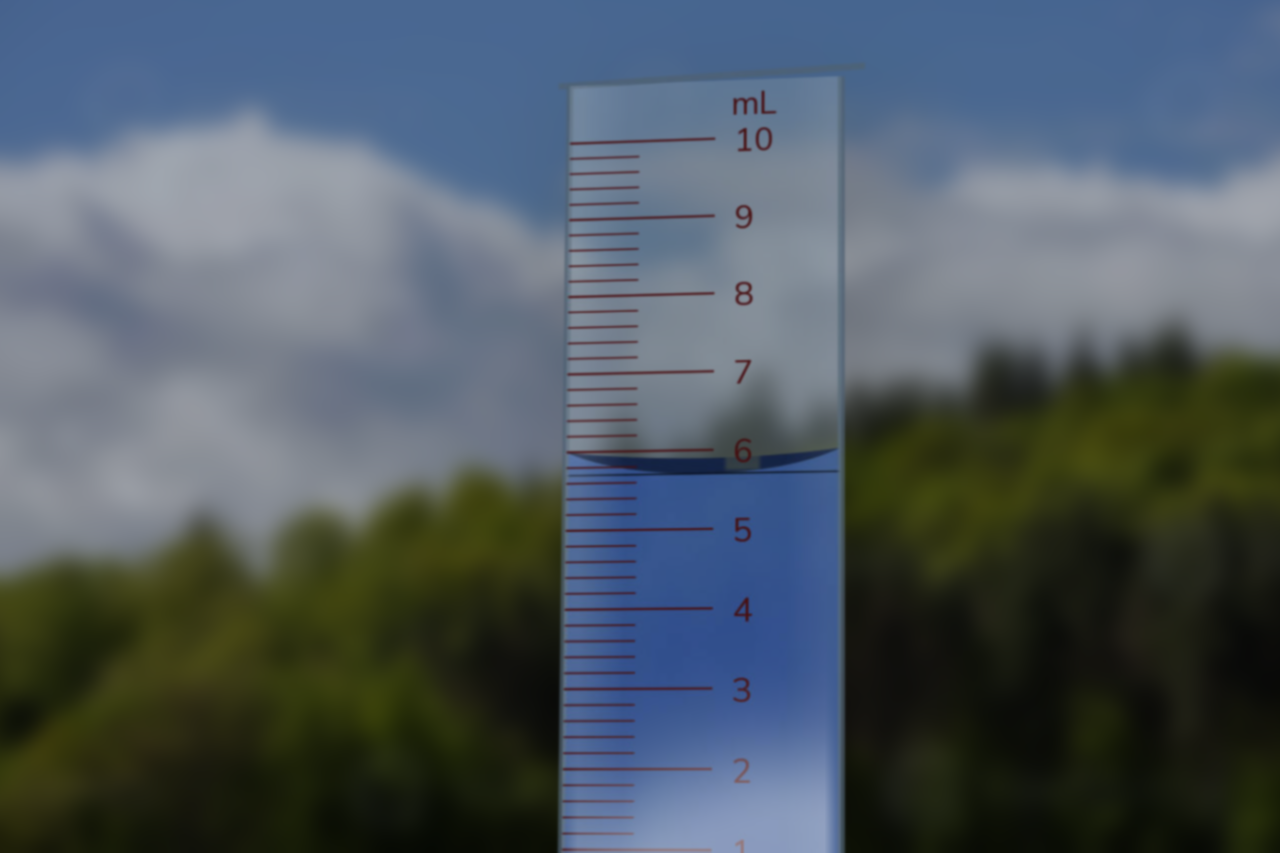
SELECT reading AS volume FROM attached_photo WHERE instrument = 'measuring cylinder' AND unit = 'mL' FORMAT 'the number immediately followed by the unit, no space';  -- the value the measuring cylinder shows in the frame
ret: 5.7mL
